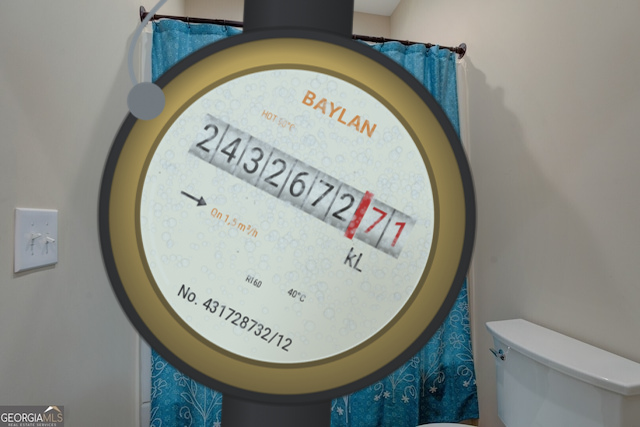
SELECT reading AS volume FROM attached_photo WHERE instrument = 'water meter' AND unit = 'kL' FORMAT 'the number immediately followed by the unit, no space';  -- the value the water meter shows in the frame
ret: 2432672.71kL
